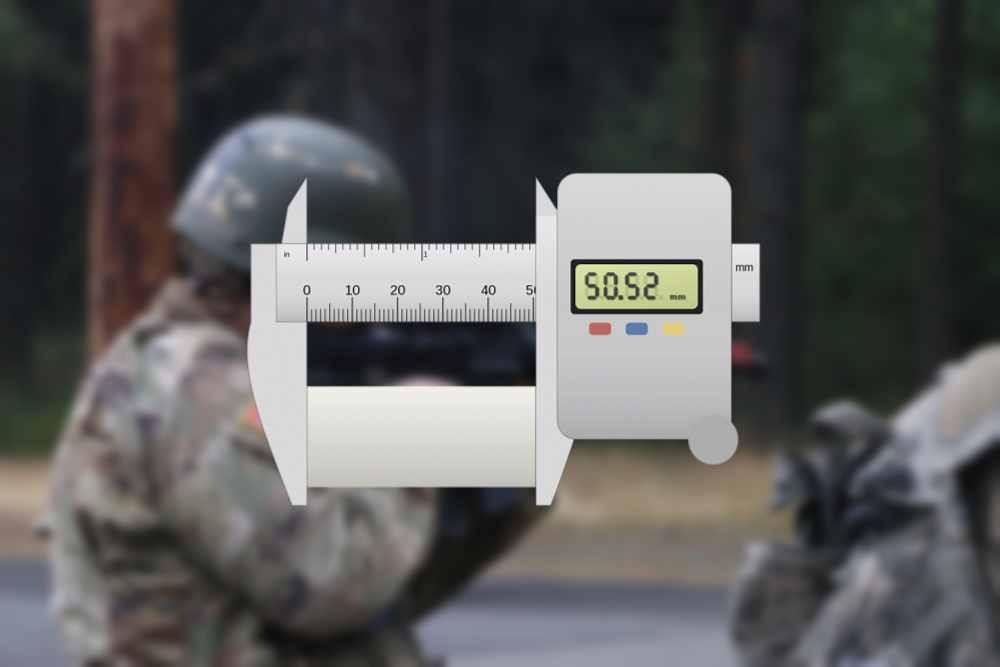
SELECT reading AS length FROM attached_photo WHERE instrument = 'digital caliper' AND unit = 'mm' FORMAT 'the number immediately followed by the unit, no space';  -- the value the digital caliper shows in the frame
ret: 50.52mm
